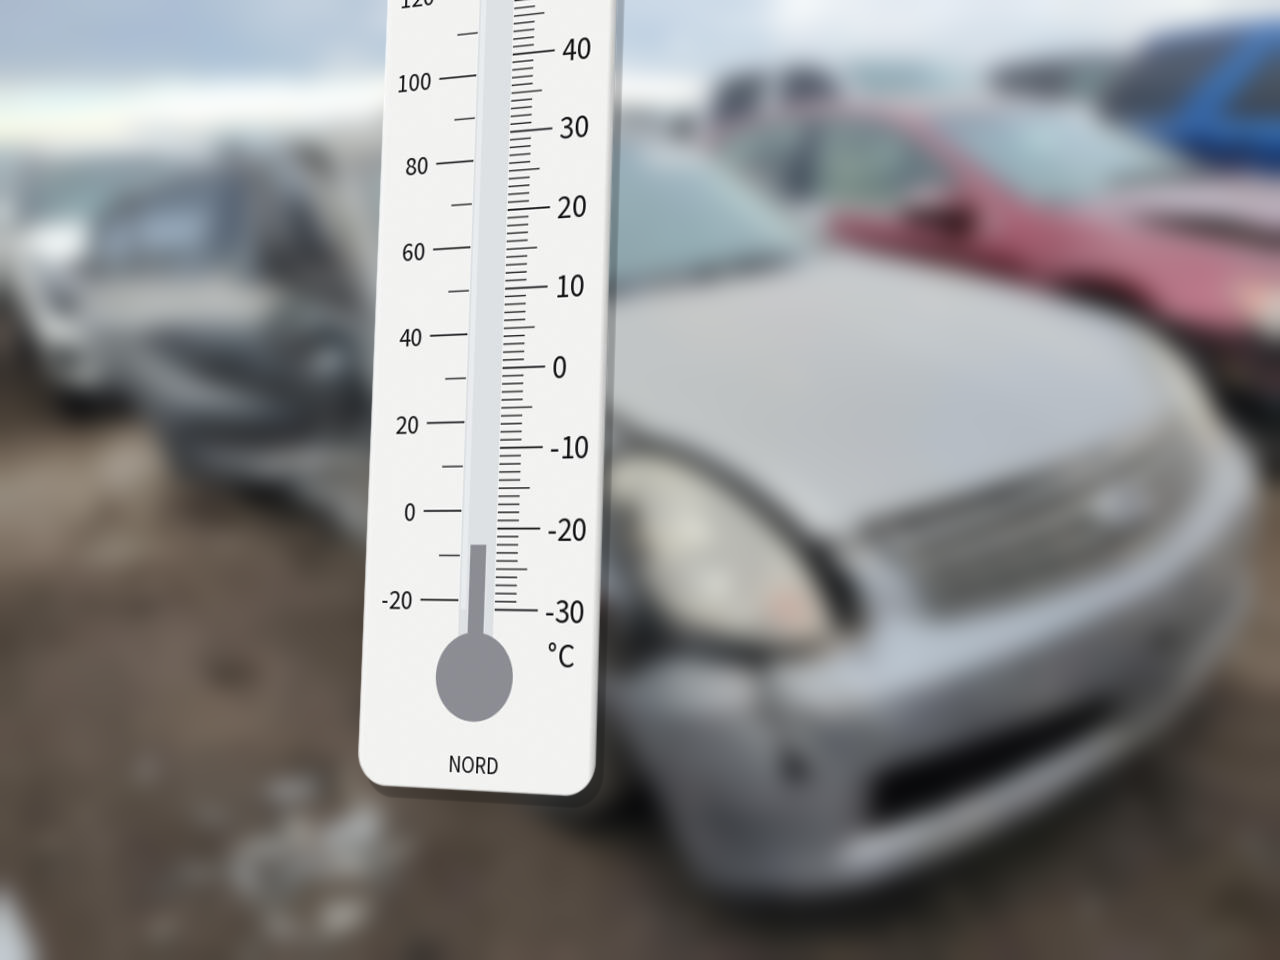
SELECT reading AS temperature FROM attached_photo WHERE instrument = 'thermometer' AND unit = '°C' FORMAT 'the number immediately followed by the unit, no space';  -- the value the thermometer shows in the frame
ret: -22°C
